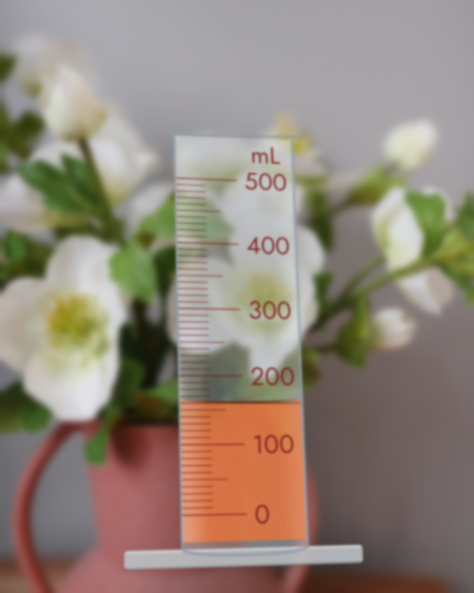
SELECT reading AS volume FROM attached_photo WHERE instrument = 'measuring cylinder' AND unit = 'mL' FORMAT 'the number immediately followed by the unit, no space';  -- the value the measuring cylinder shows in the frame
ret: 160mL
